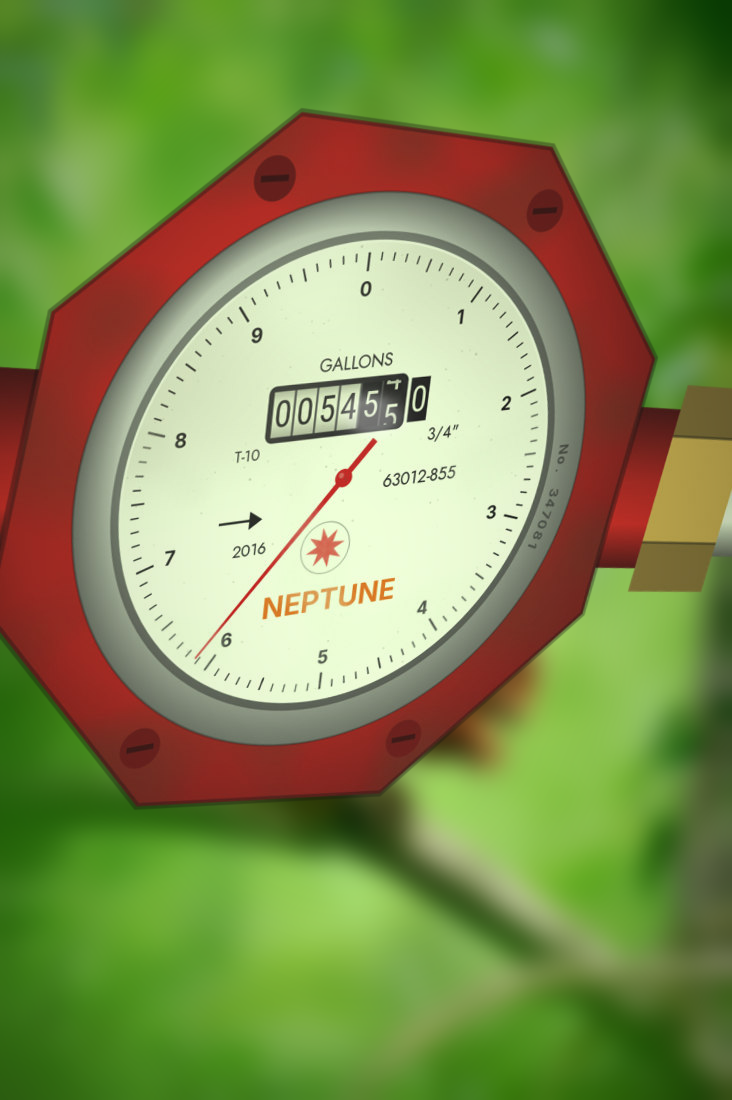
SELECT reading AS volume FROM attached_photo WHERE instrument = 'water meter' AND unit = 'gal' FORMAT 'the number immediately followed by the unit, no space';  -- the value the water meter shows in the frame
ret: 54546.1gal
